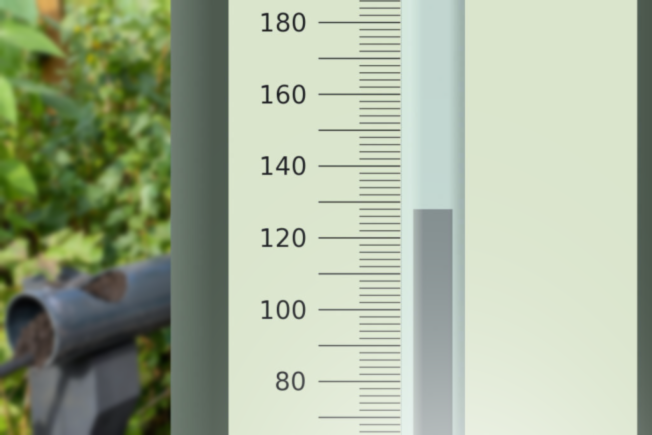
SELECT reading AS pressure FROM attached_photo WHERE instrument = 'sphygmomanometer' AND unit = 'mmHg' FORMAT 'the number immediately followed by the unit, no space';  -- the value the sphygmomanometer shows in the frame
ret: 128mmHg
